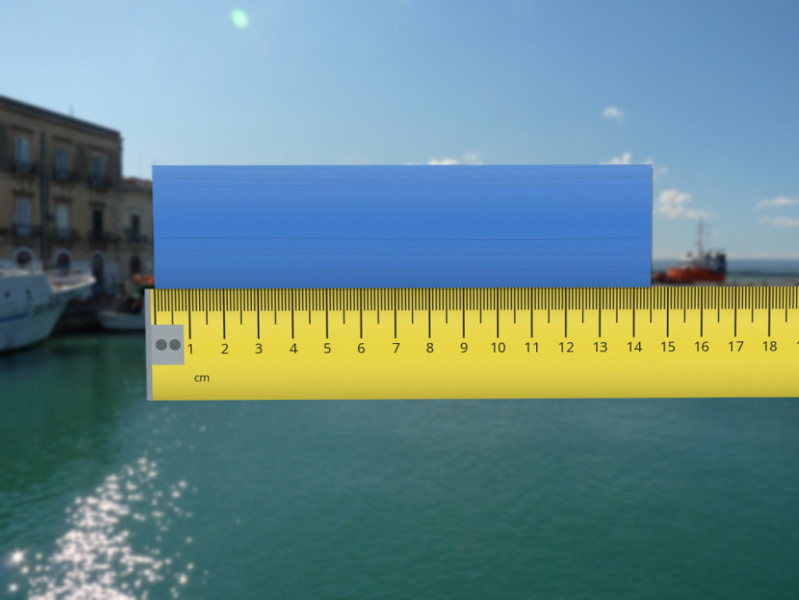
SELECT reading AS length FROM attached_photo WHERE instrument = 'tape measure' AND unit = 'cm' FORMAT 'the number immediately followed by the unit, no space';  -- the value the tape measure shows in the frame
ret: 14.5cm
